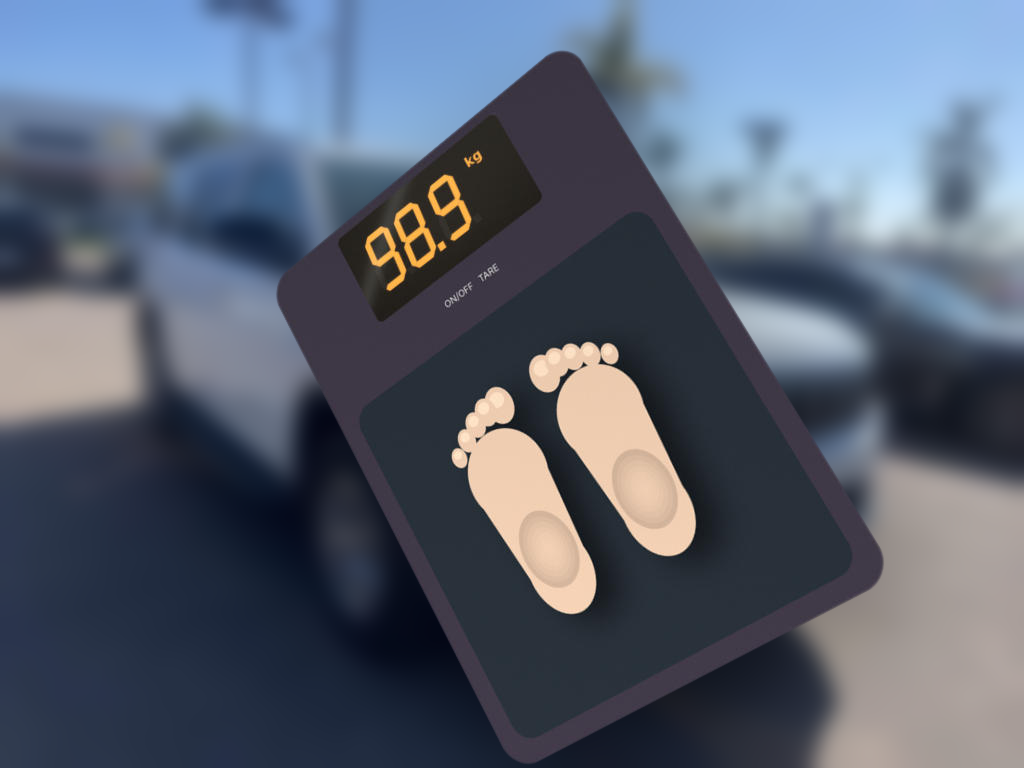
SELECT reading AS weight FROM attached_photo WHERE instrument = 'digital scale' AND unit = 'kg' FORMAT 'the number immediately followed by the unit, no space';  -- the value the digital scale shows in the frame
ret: 98.9kg
